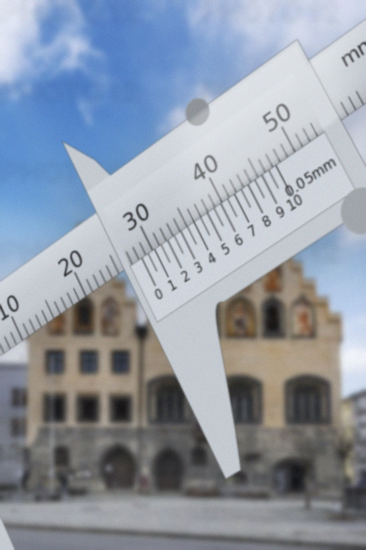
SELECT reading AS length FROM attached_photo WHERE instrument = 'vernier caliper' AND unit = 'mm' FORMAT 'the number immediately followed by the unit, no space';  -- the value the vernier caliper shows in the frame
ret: 28.4mm
